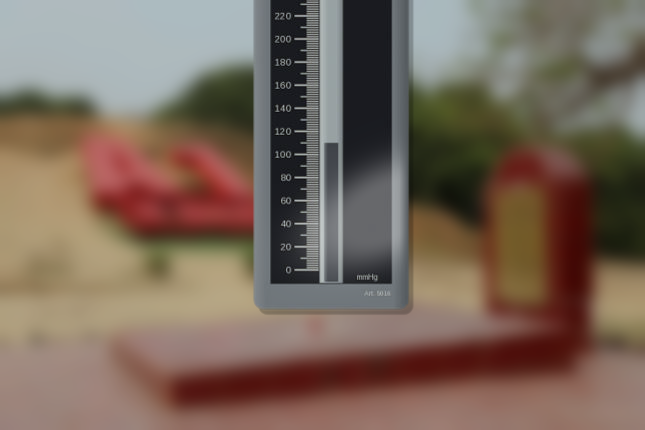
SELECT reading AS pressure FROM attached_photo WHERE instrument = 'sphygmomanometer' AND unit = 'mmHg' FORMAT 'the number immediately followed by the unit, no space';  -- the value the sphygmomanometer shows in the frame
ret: 110mmHg
